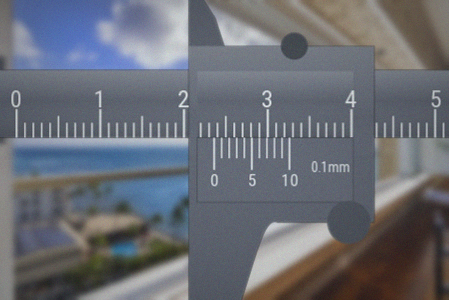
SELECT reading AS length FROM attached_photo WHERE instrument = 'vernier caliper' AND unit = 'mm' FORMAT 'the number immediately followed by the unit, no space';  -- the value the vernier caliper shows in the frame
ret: 23.6mm
